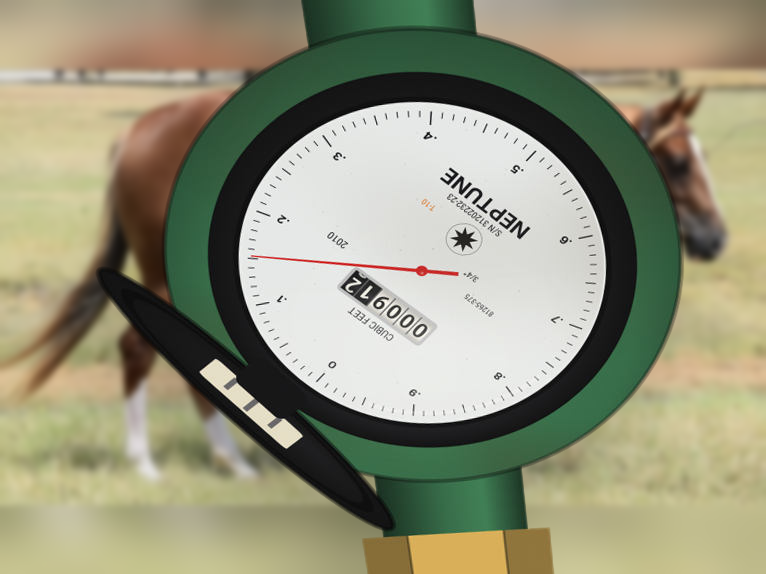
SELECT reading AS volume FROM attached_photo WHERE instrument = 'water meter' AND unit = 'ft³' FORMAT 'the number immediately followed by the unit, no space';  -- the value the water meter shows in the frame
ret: 912.15ft³
